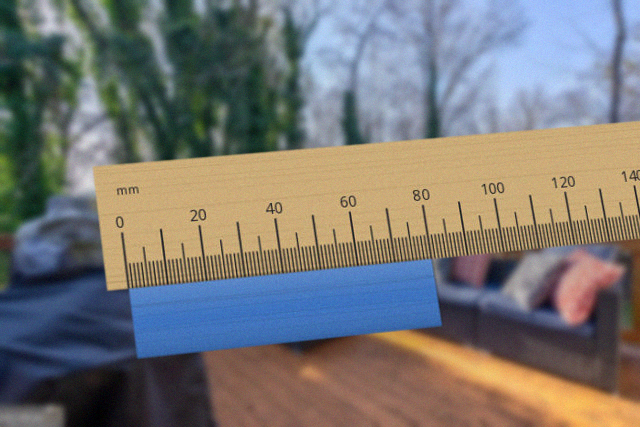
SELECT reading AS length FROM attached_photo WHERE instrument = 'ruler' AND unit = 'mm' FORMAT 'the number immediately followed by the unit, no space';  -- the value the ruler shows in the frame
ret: 80mm
